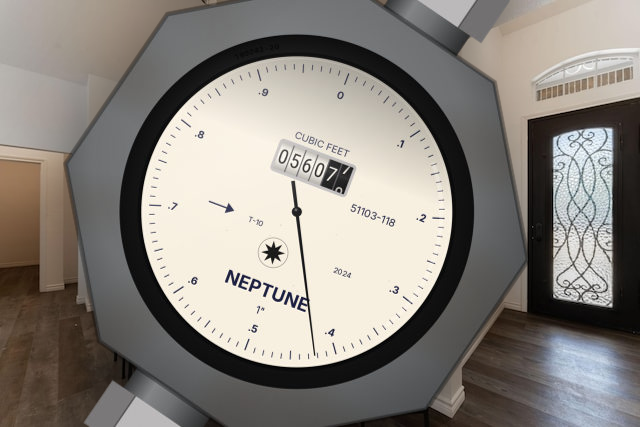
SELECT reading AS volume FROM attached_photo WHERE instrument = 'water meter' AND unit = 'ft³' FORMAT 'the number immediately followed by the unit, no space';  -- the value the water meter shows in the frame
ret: 56077.42ft³
